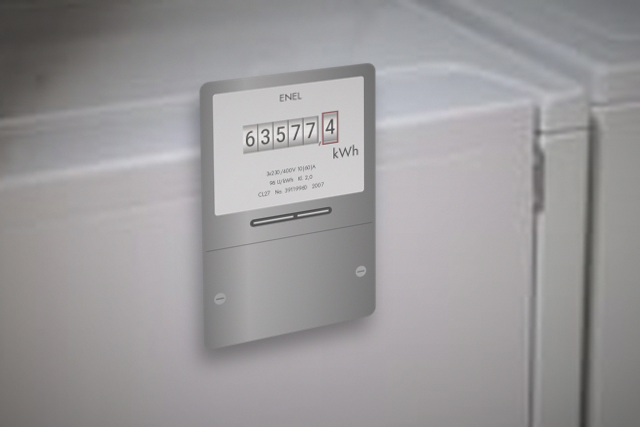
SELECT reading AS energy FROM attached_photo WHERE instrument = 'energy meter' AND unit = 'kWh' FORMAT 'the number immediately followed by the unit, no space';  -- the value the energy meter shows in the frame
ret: 63577.4kWh
